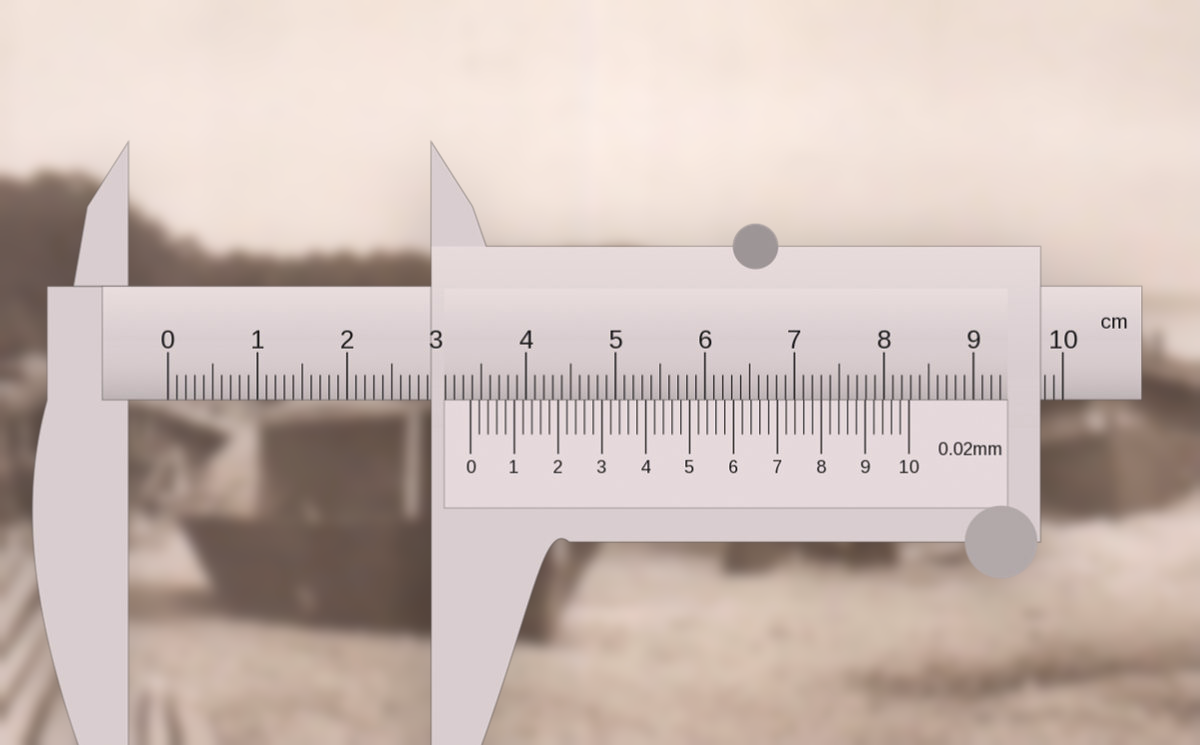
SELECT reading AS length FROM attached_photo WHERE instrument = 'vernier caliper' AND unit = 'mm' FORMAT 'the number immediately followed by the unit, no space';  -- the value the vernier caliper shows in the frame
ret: 33.8mm
